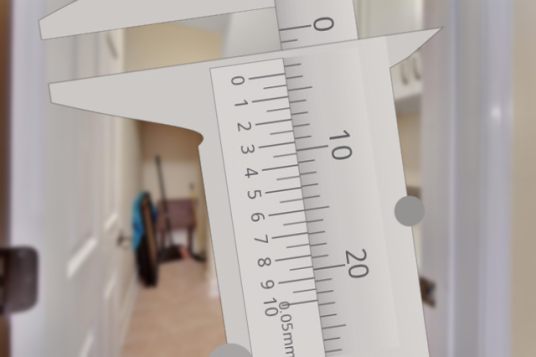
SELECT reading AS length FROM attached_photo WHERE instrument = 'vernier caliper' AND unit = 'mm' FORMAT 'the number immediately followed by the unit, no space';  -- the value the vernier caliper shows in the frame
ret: 3.6mm
